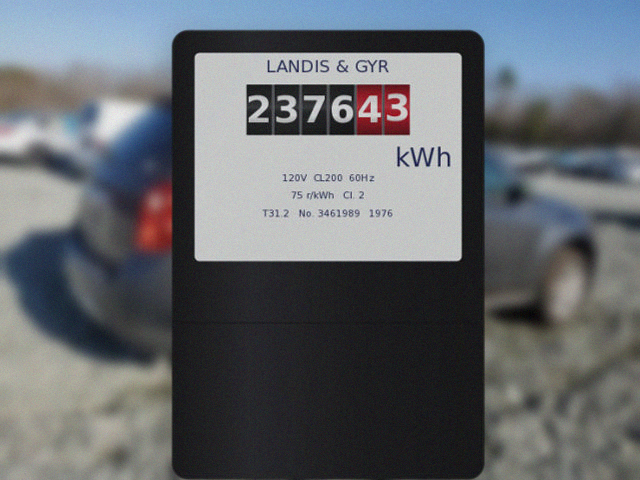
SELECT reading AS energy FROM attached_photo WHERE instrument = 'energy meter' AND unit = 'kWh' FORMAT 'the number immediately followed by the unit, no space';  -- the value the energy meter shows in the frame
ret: 2376.43kWh
